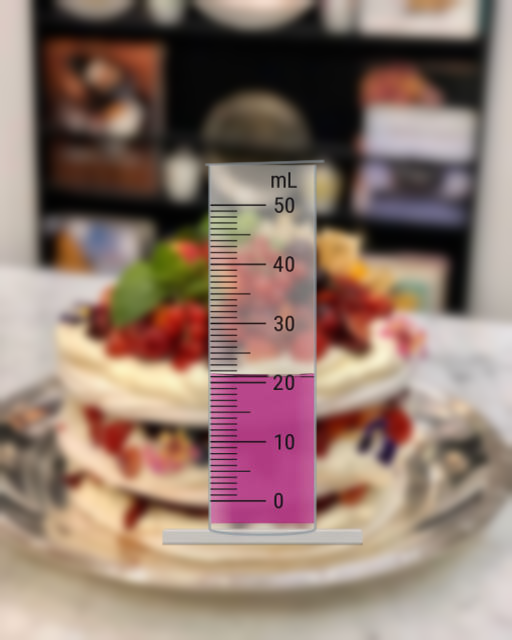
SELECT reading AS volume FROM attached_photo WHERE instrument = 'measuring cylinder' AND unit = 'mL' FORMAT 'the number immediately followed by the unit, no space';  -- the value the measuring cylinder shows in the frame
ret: 21mL
